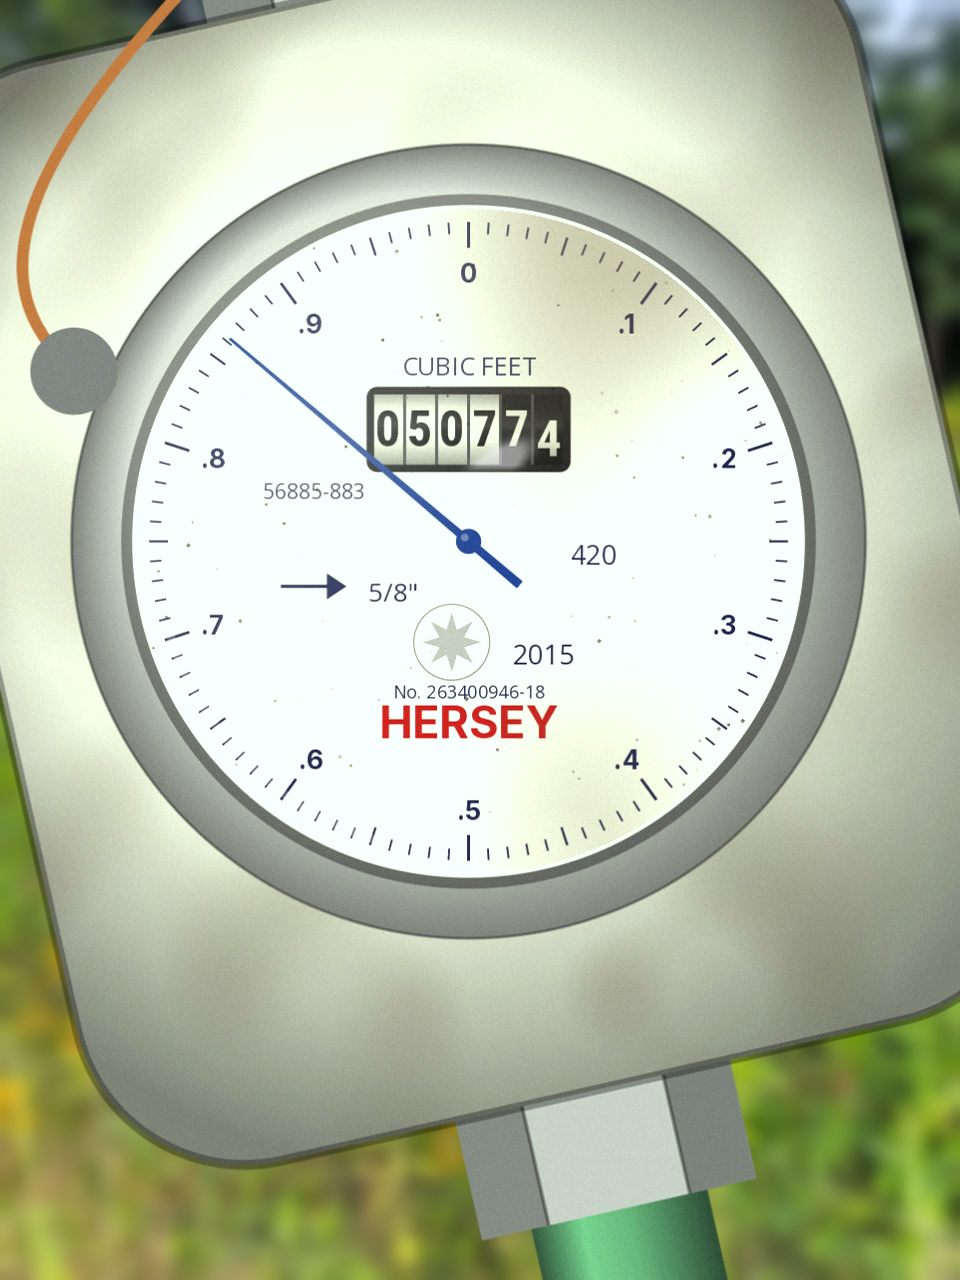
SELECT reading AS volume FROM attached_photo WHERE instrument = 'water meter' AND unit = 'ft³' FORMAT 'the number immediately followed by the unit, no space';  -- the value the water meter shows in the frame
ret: 50773.86ft³
